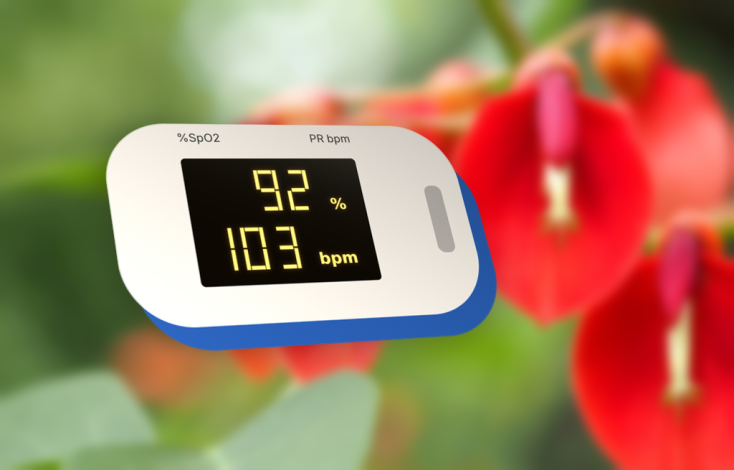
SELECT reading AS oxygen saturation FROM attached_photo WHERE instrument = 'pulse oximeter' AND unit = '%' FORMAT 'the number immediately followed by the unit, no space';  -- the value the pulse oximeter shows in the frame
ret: 92%
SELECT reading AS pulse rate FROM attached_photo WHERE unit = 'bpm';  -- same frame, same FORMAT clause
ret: 103bpm
